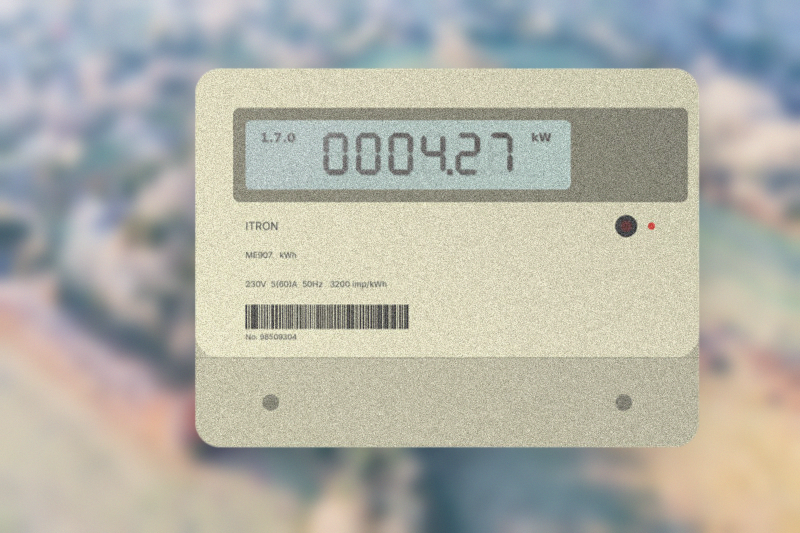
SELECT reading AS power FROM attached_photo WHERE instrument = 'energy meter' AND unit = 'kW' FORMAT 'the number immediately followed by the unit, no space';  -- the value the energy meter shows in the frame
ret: 4.27kW
